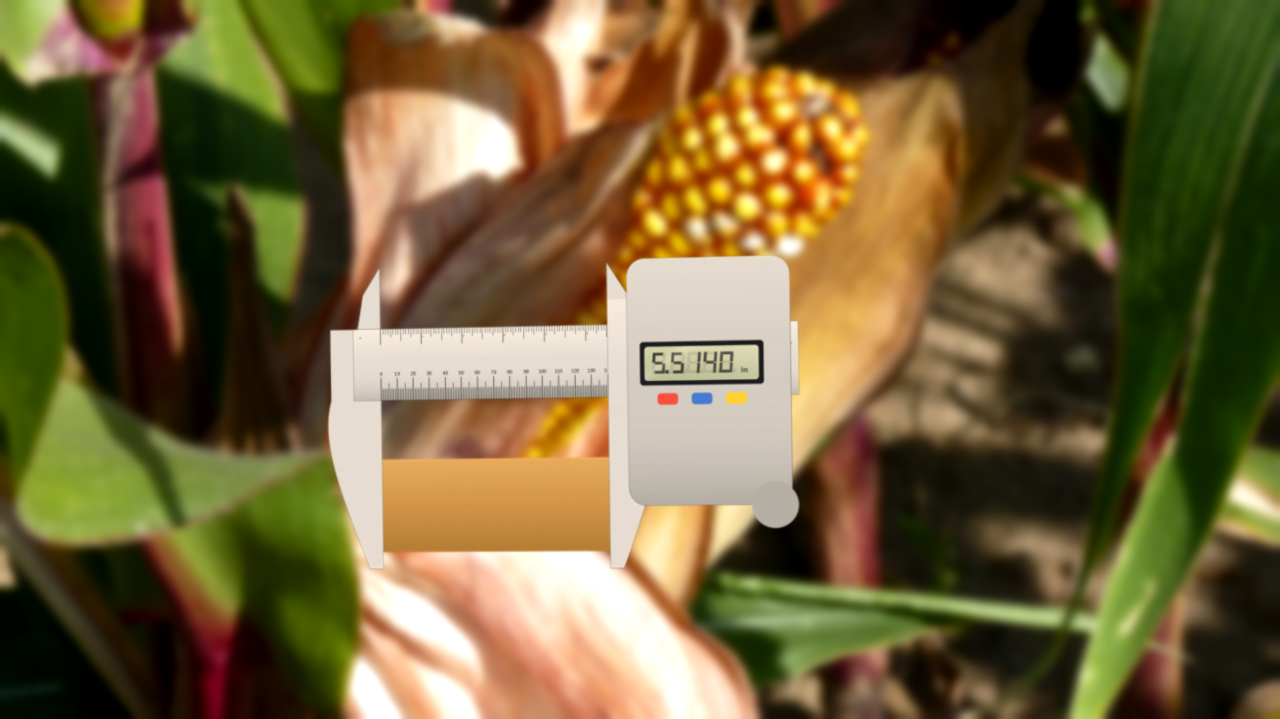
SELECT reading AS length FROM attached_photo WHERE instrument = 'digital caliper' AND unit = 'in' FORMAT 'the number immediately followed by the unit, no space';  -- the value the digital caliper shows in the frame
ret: 5.5140in
